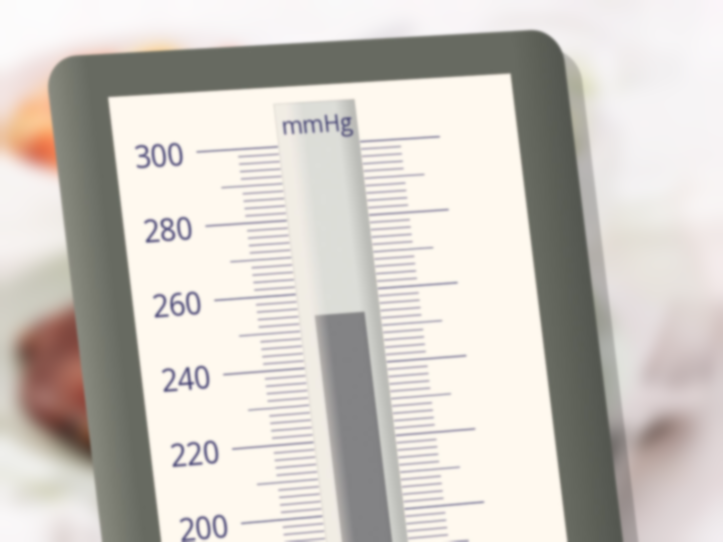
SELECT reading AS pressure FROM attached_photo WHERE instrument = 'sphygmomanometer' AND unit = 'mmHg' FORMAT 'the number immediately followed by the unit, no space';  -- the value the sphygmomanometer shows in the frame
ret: 254mmHg
